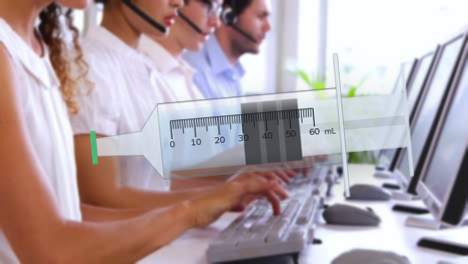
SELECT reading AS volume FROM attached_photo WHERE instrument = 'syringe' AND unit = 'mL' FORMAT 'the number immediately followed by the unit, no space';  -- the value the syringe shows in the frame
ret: 30mL
